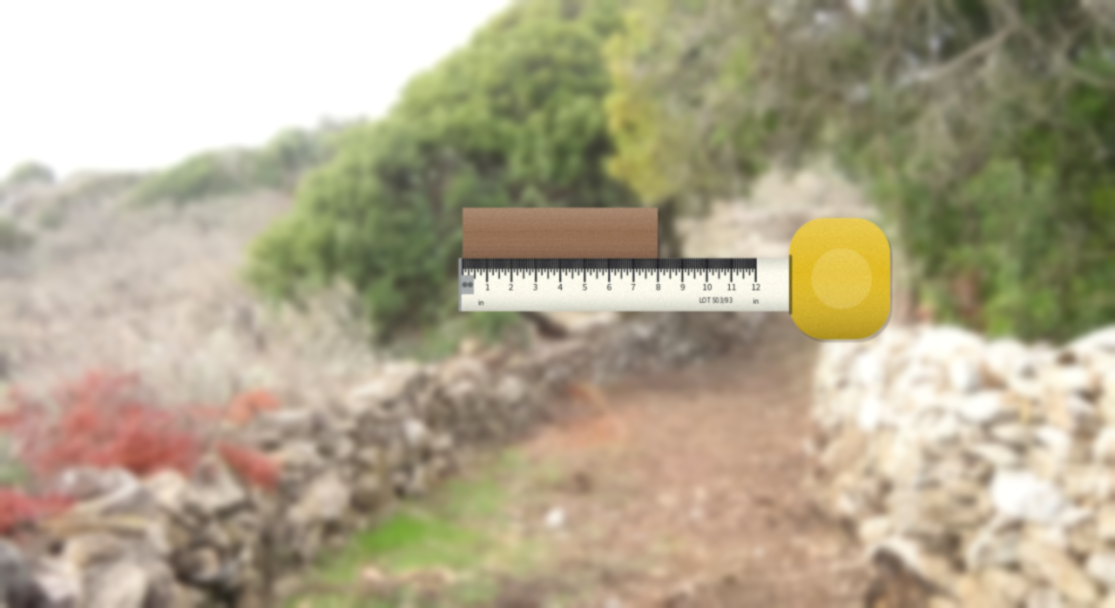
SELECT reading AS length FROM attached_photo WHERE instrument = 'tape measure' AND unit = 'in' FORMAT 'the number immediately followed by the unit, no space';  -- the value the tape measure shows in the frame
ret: 8in
